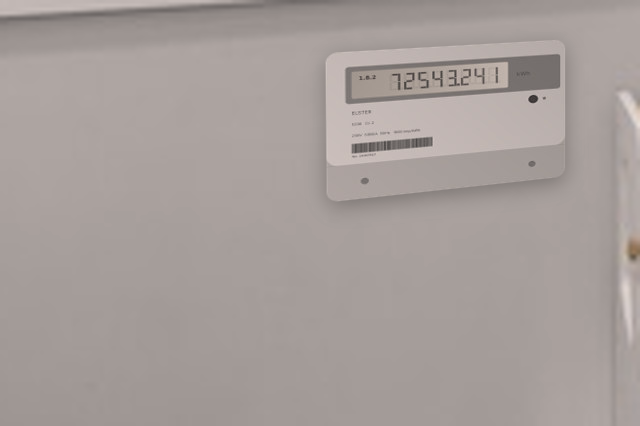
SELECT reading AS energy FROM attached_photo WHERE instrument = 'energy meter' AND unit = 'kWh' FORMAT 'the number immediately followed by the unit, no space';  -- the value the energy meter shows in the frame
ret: 72543.241kWh
